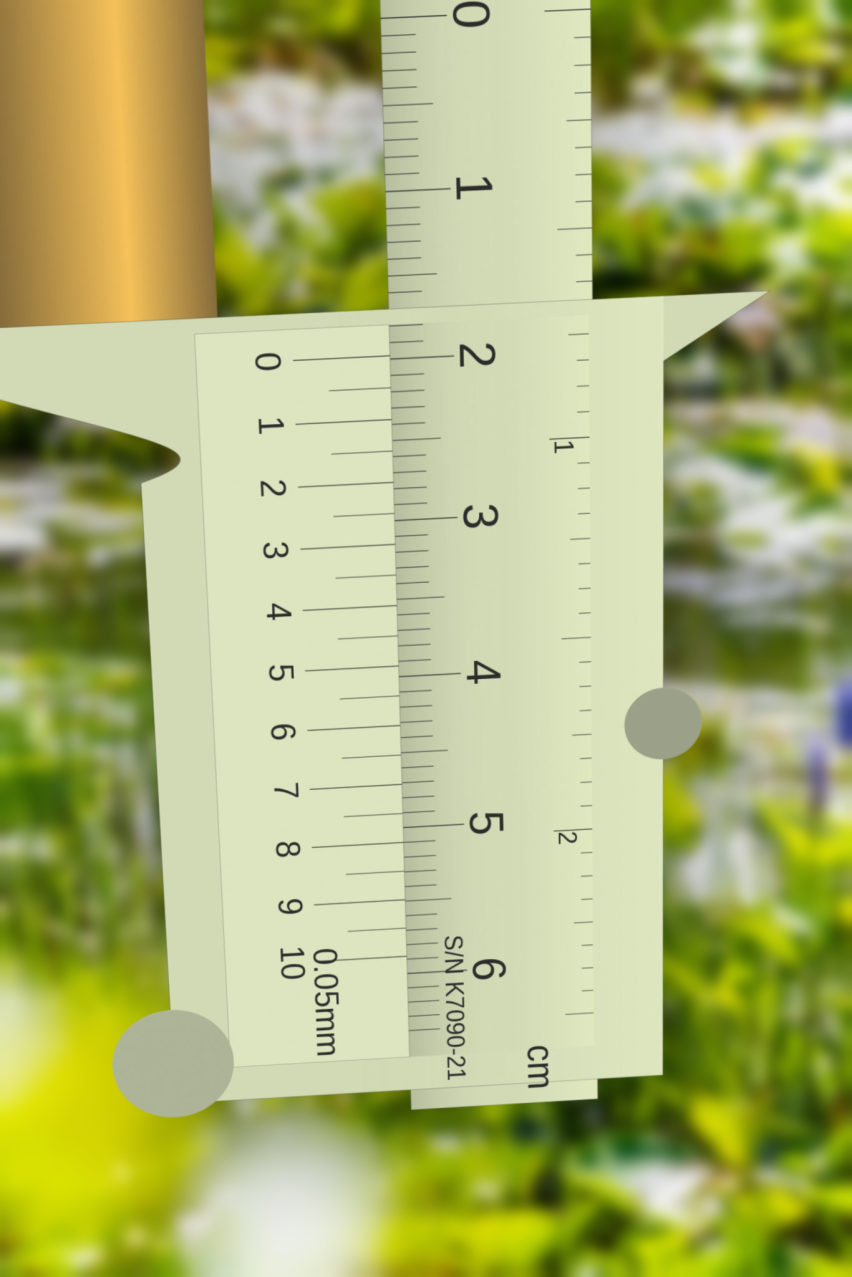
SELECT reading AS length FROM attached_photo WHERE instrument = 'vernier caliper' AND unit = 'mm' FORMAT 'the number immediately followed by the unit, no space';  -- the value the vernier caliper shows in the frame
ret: 19.8mm
